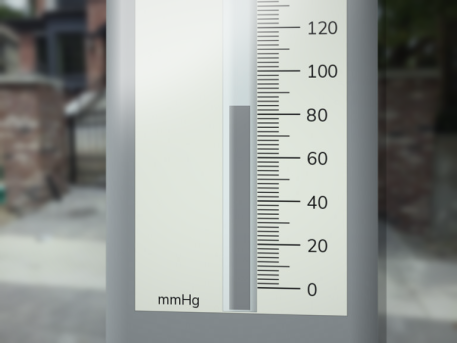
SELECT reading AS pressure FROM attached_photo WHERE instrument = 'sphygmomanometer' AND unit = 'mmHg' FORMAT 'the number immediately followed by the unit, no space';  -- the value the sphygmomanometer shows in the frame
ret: 84mmHg
